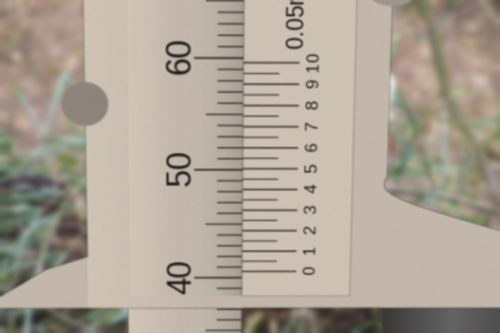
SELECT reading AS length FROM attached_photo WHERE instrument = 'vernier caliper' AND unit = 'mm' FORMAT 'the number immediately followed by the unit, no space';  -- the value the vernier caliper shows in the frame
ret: 40.6mm
